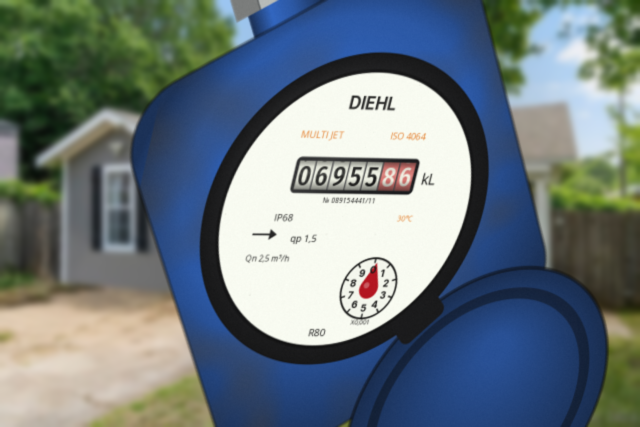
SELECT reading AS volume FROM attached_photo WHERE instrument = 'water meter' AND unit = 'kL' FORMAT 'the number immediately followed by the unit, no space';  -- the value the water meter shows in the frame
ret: 6955.860kL
